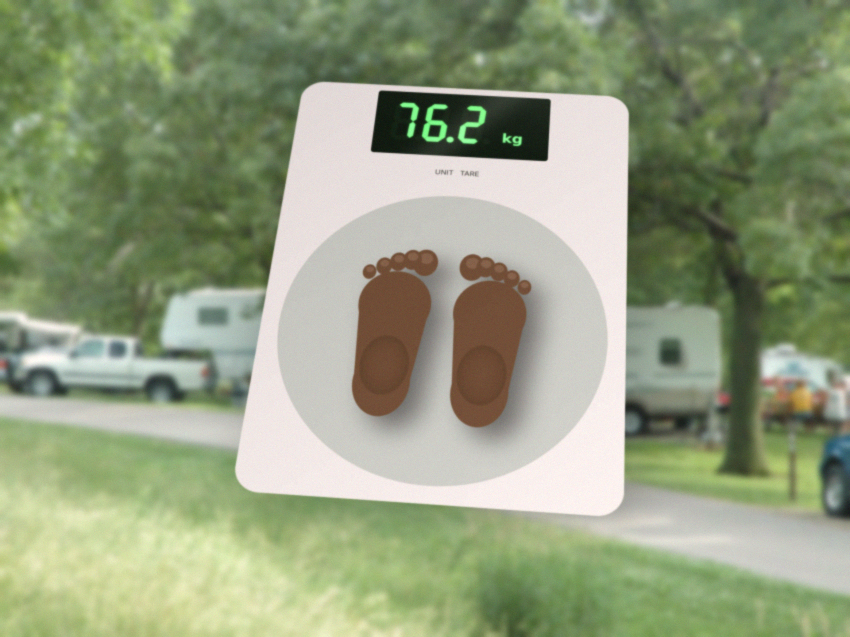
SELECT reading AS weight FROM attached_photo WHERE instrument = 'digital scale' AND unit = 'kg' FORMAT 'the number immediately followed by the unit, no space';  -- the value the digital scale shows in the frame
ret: 76.2kg
